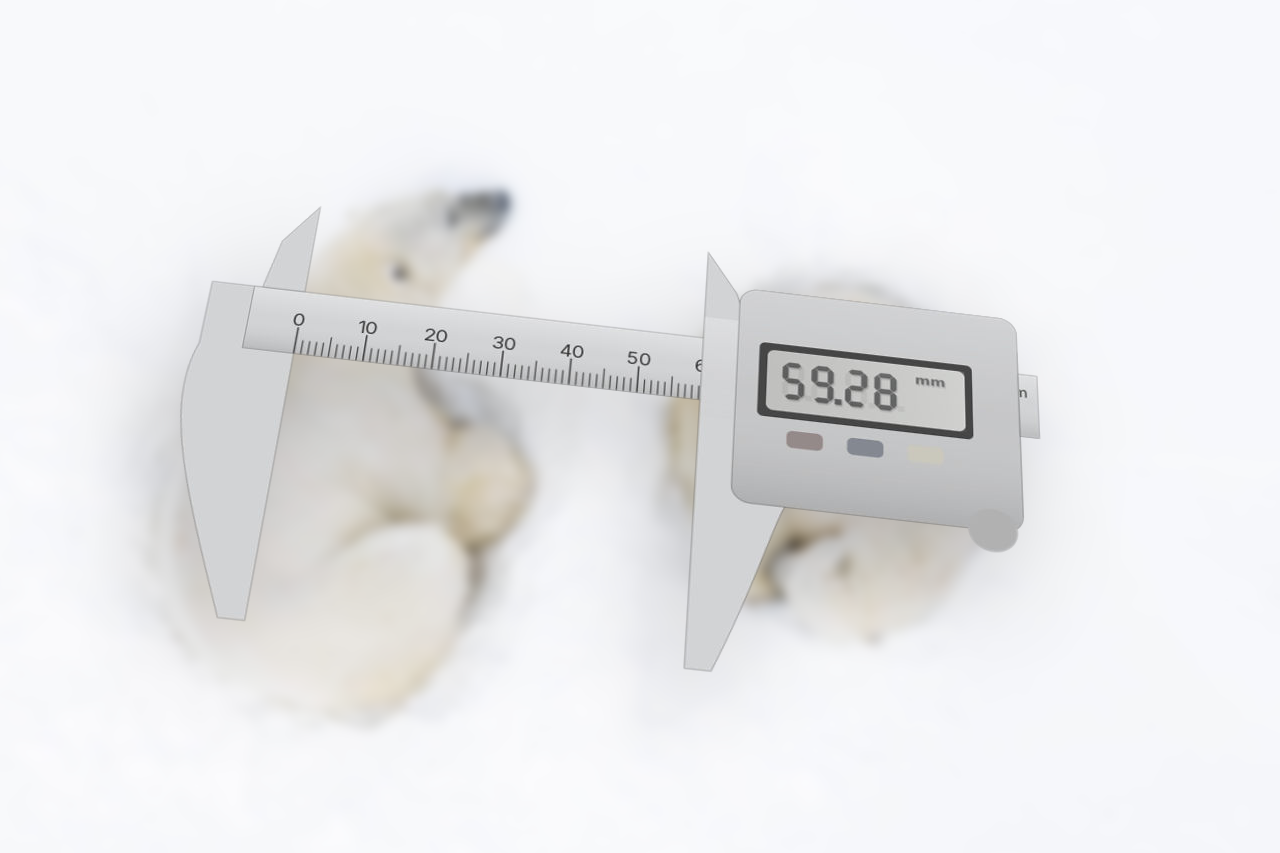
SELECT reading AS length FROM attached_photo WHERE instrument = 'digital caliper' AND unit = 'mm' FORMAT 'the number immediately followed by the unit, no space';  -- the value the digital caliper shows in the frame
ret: 59.28mm
